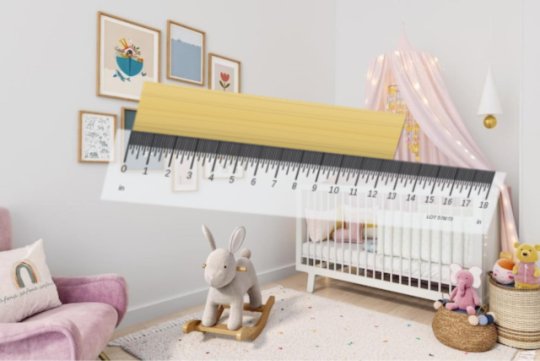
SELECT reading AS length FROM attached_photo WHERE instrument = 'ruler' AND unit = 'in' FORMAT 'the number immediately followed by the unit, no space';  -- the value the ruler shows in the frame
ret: 12.5in
